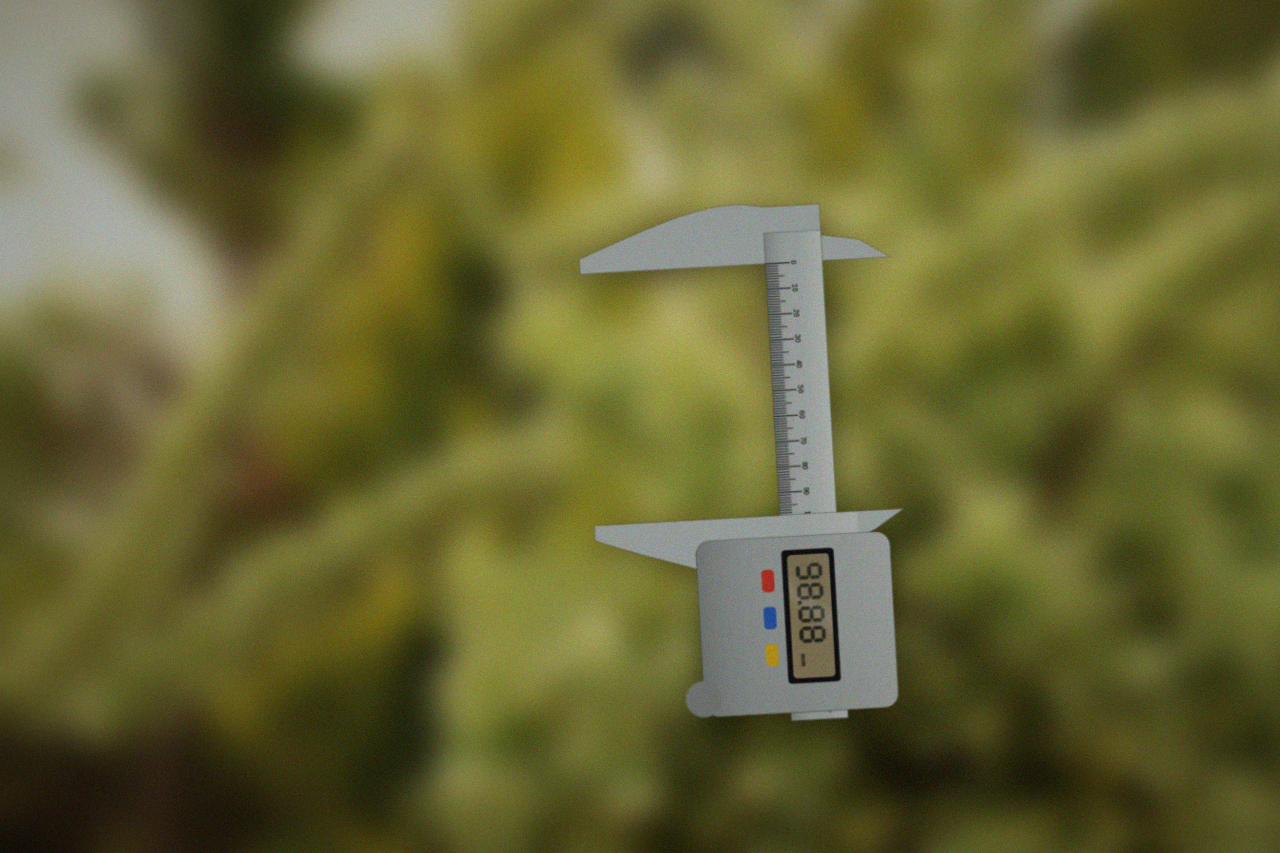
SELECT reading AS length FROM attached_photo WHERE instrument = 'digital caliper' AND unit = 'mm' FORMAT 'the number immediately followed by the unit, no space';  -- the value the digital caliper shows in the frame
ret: 98.88mm
